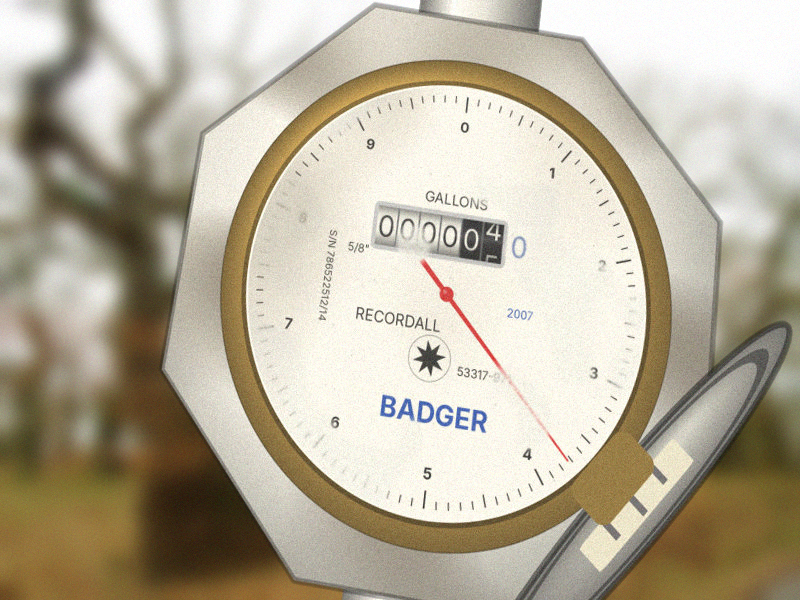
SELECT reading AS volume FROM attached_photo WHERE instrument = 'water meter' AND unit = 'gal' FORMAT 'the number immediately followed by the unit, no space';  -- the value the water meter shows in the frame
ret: 43.7gal
